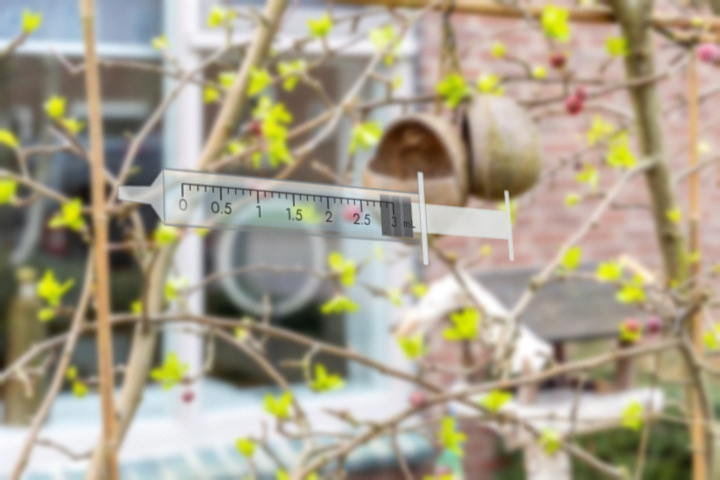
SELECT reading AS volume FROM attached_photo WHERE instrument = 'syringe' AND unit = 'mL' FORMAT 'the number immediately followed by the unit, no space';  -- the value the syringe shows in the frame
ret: 2.8mL
